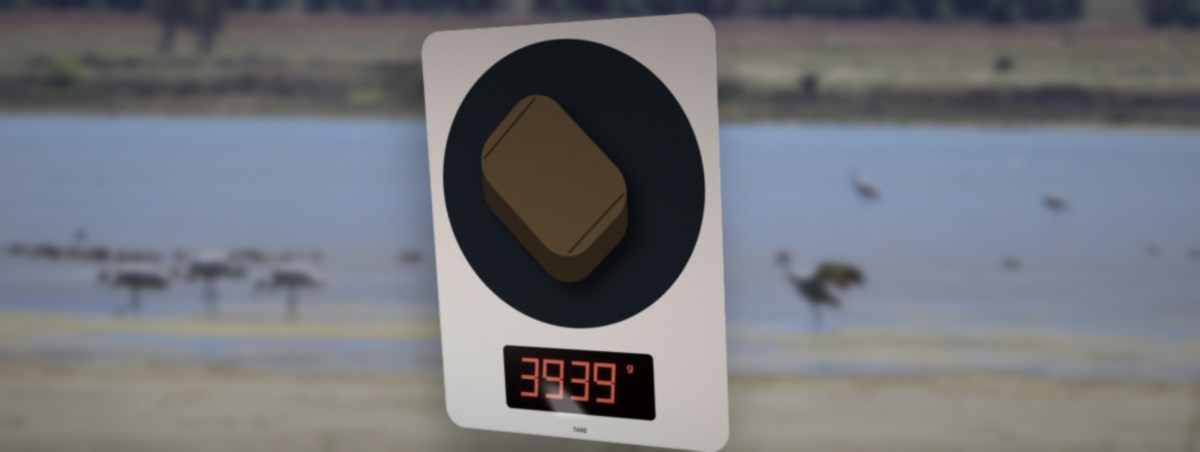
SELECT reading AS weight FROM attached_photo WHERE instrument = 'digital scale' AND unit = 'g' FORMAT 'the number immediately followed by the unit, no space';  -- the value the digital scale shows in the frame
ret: 3939g
